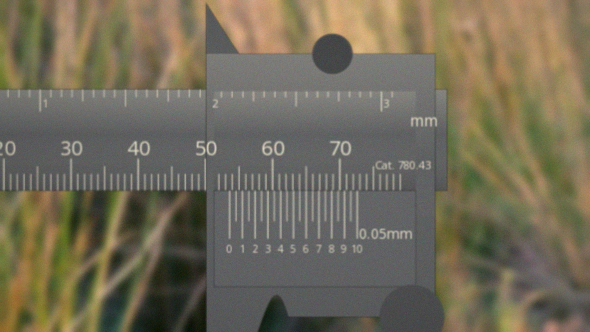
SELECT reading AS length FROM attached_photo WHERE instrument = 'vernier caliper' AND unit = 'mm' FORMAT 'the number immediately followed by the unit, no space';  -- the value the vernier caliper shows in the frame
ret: 53.6mm
